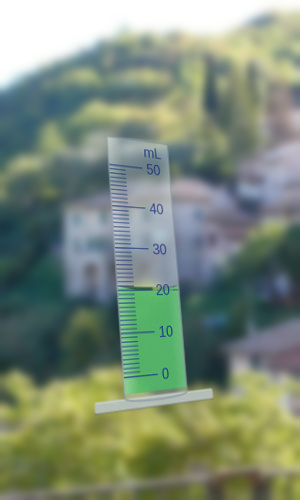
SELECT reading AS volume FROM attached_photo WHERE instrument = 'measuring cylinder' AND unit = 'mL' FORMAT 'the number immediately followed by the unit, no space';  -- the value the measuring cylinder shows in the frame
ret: 20mL
